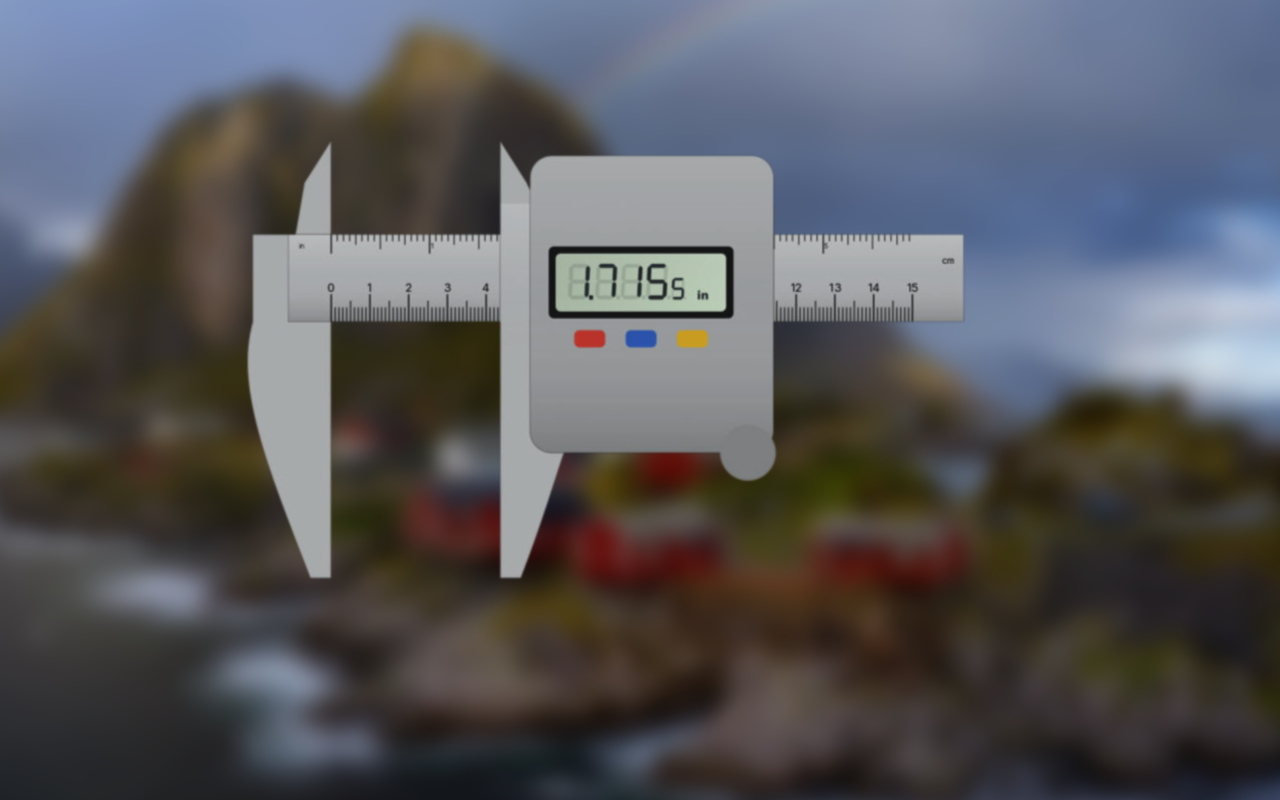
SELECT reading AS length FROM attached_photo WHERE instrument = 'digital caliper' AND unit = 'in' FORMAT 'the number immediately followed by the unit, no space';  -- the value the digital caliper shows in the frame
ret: 1.7155in
